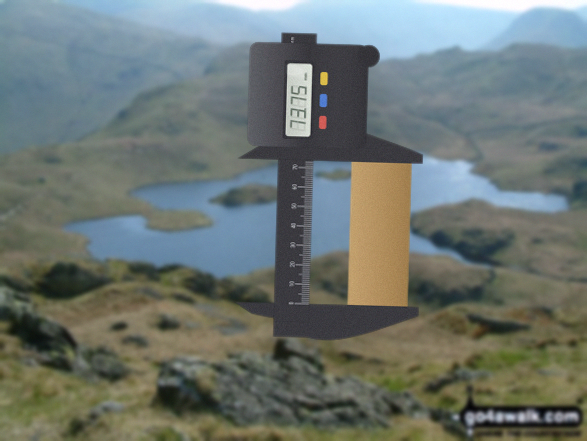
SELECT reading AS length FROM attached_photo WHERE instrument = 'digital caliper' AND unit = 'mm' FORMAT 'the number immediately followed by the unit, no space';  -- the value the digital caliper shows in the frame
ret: 73.75mm
